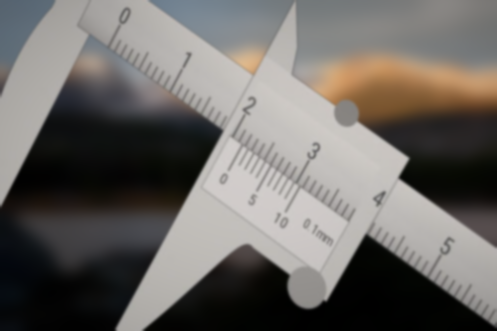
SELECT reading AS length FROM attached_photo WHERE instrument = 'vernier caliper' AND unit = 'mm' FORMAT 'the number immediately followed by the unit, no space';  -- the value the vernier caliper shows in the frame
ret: 21.6mm
